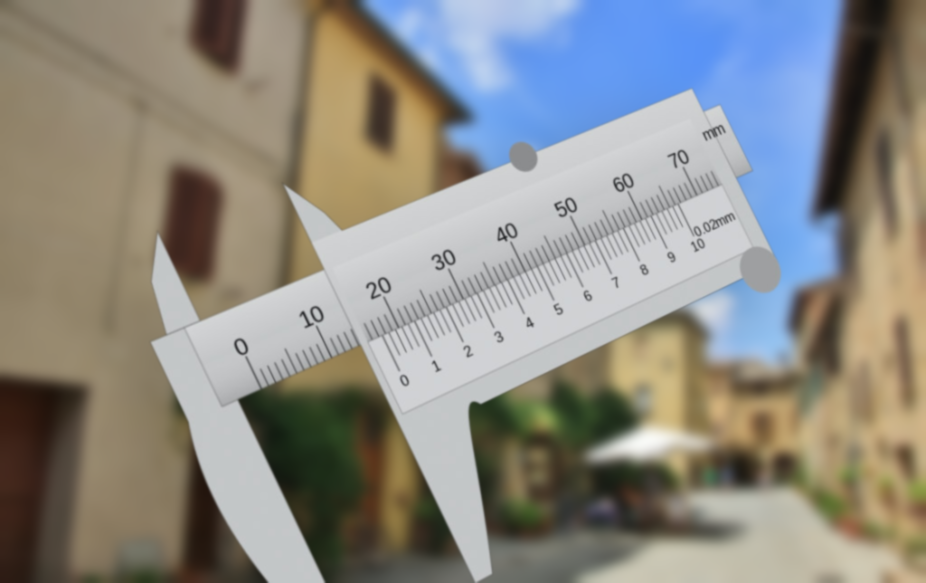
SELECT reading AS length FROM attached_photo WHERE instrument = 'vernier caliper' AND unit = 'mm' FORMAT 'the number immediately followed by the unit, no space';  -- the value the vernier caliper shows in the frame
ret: 17.5mm
